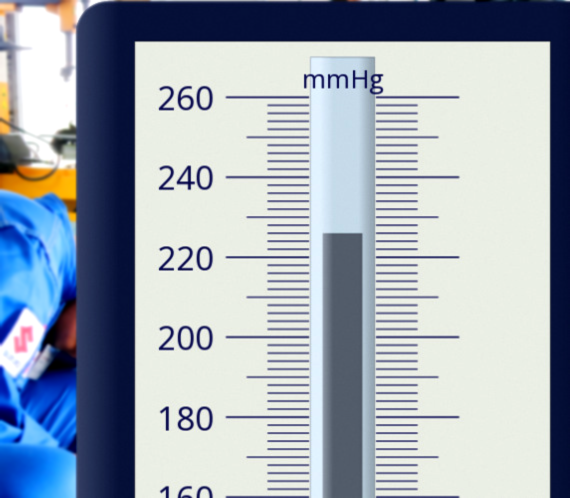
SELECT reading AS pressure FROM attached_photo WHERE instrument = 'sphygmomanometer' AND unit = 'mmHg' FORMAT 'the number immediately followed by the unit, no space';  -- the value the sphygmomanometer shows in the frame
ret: 226mmHg
